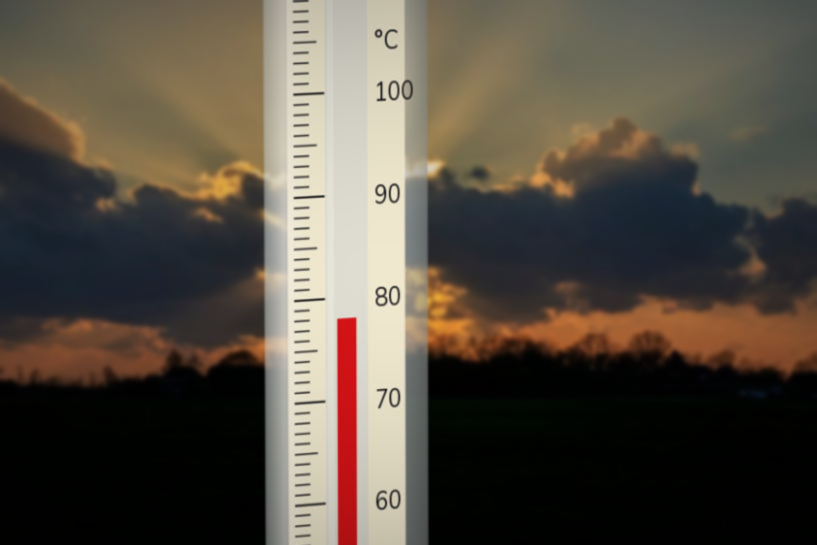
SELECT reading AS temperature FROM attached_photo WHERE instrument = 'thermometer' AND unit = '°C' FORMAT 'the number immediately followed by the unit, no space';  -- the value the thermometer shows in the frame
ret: 78°C
